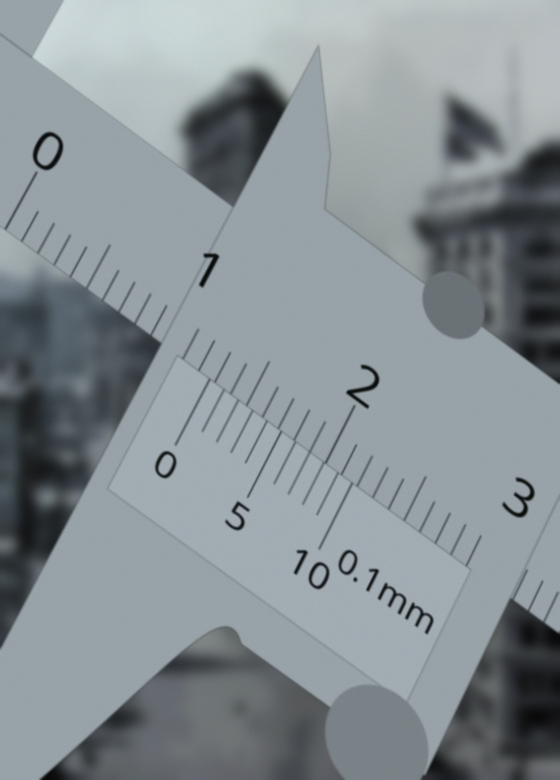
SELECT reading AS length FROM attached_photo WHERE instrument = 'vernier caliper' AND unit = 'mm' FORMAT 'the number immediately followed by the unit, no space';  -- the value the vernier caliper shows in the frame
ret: 12.7mm
